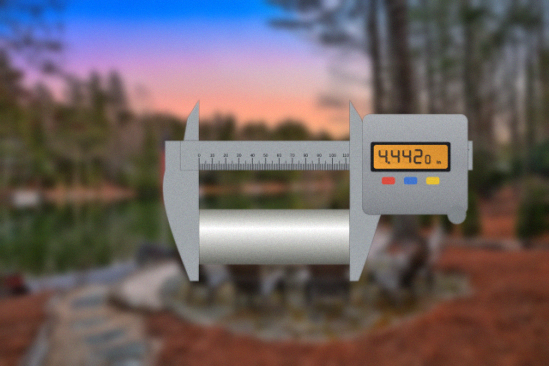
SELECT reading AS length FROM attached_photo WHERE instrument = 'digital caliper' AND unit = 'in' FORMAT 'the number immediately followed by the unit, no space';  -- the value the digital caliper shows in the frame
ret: 4.4420in
